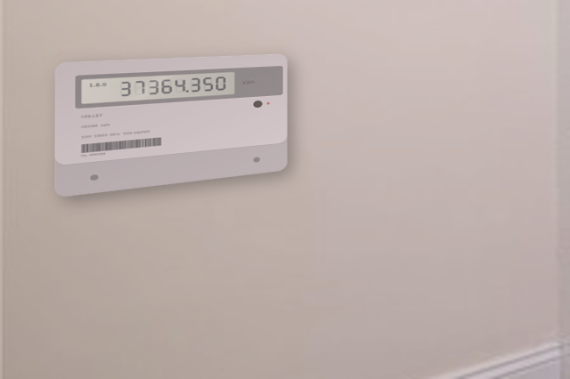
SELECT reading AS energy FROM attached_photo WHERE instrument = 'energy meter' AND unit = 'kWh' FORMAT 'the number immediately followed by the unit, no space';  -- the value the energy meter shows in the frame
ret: 37364.350kWh
